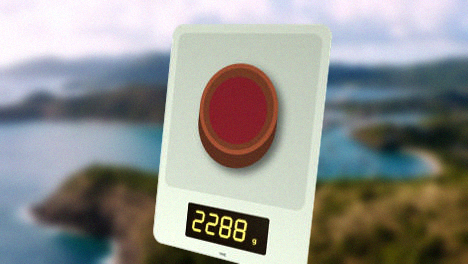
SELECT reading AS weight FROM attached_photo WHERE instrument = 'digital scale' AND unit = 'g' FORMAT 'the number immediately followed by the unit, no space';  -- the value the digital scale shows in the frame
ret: 2288g
